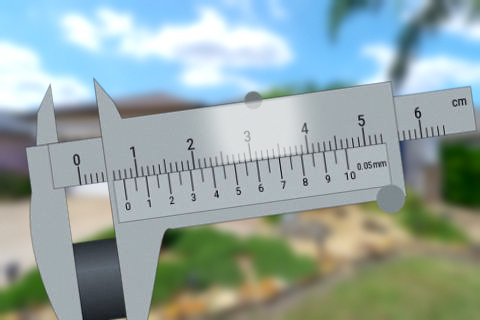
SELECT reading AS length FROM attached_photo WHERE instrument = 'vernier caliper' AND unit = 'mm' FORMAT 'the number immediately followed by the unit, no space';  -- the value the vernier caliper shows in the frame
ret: 7.6mm
